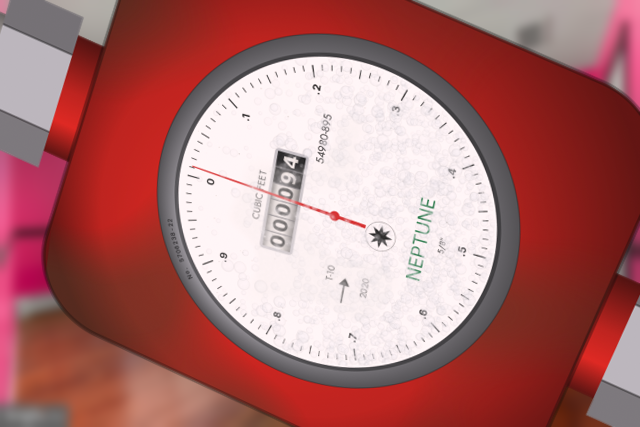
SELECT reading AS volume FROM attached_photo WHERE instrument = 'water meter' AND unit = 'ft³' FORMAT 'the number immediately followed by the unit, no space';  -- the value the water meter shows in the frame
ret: 94.01ft³
